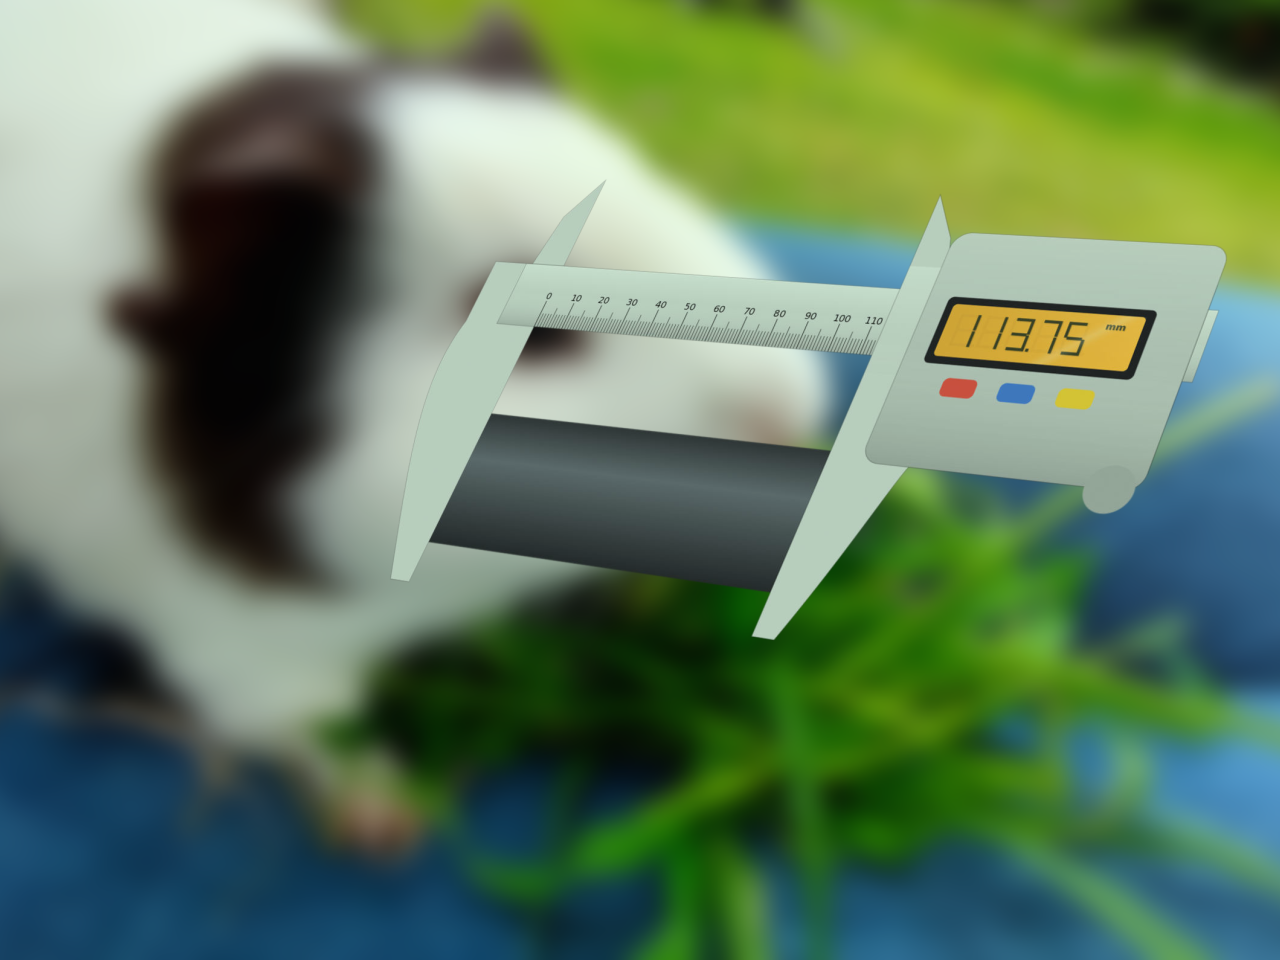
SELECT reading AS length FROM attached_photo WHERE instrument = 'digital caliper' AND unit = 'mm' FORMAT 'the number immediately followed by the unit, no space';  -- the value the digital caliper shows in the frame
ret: 113.75mm
